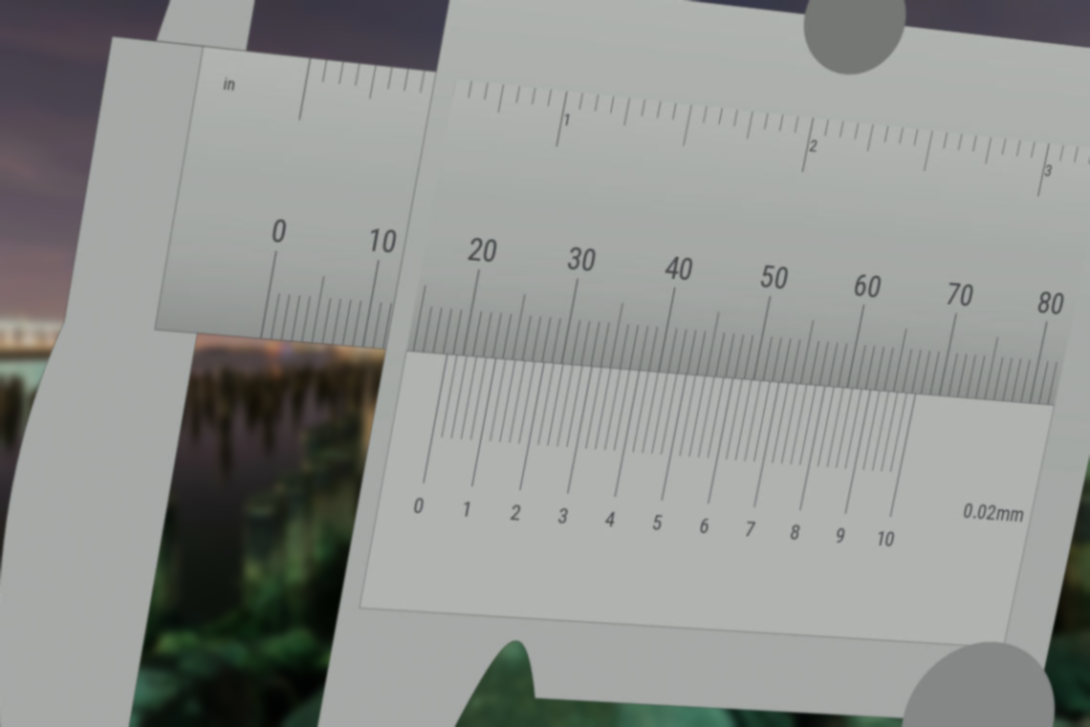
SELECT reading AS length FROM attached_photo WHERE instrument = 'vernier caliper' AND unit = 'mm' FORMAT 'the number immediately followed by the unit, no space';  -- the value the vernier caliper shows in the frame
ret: 18.4mm
